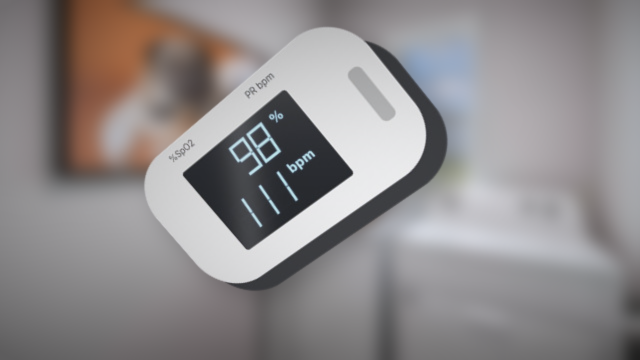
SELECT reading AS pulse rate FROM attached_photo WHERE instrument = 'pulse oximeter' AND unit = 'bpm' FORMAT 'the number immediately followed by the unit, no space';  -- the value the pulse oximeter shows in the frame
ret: 111bpm
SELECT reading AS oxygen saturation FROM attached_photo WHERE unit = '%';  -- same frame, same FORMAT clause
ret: 98%
